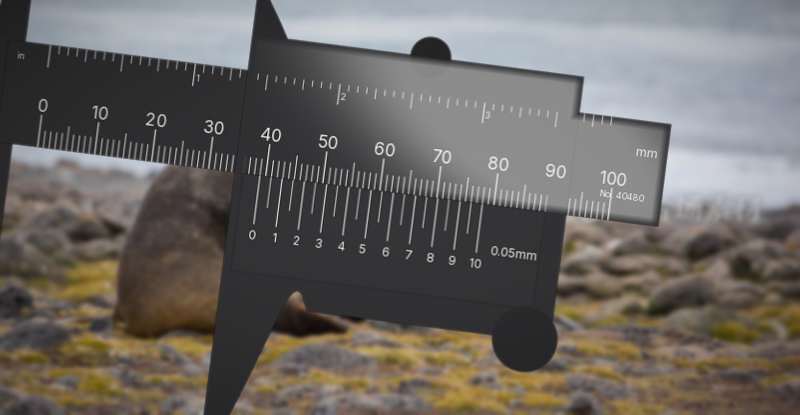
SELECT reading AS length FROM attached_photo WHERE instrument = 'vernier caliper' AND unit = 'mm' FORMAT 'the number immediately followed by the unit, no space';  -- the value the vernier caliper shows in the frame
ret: 39.0mm
